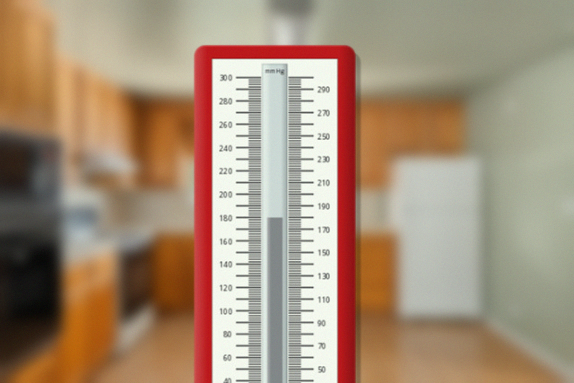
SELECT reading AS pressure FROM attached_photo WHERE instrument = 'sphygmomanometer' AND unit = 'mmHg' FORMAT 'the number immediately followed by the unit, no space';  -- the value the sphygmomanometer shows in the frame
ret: 180mmHg
